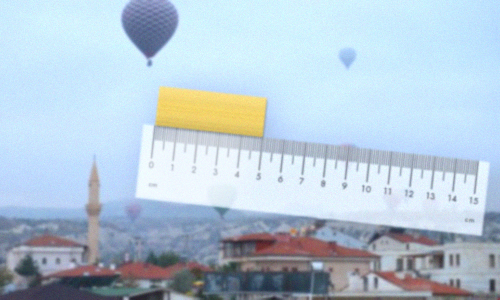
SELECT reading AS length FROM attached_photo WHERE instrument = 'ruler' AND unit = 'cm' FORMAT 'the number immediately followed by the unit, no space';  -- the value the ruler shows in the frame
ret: 5cm
